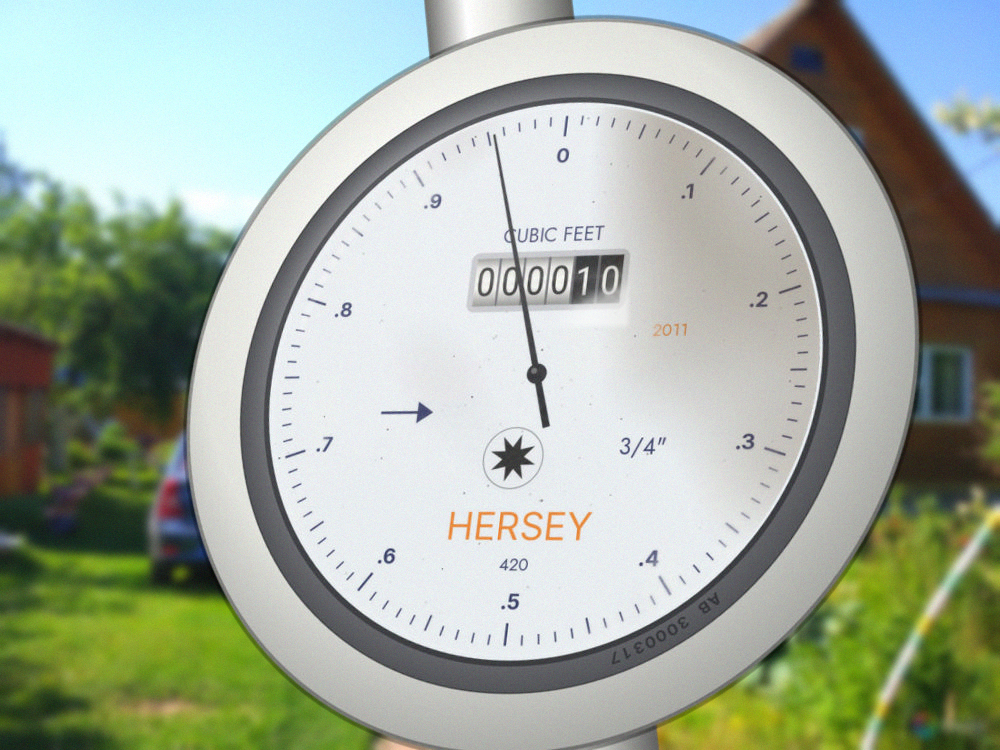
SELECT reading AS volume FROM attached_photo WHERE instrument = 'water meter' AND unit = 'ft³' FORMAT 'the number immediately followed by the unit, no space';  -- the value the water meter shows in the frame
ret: 9.95ft³
